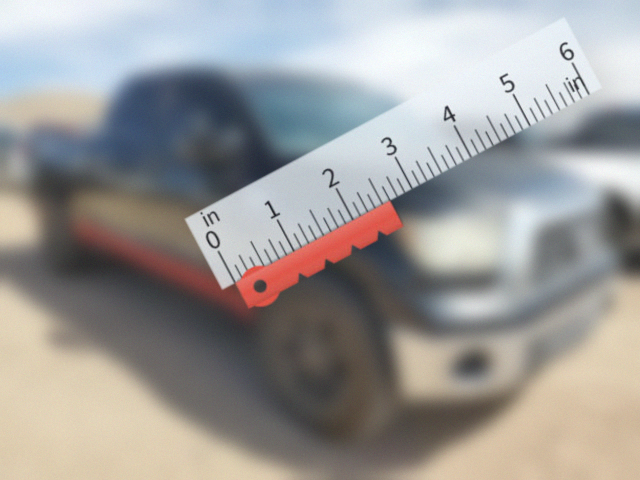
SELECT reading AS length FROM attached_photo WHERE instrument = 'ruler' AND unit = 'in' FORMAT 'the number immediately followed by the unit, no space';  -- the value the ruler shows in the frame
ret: 2.625in
